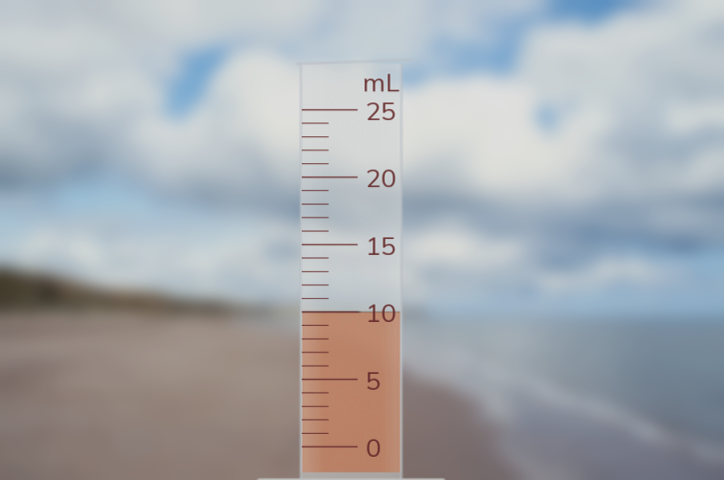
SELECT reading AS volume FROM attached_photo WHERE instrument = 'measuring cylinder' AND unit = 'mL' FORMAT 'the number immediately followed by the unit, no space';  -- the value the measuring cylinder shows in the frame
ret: 10mL
